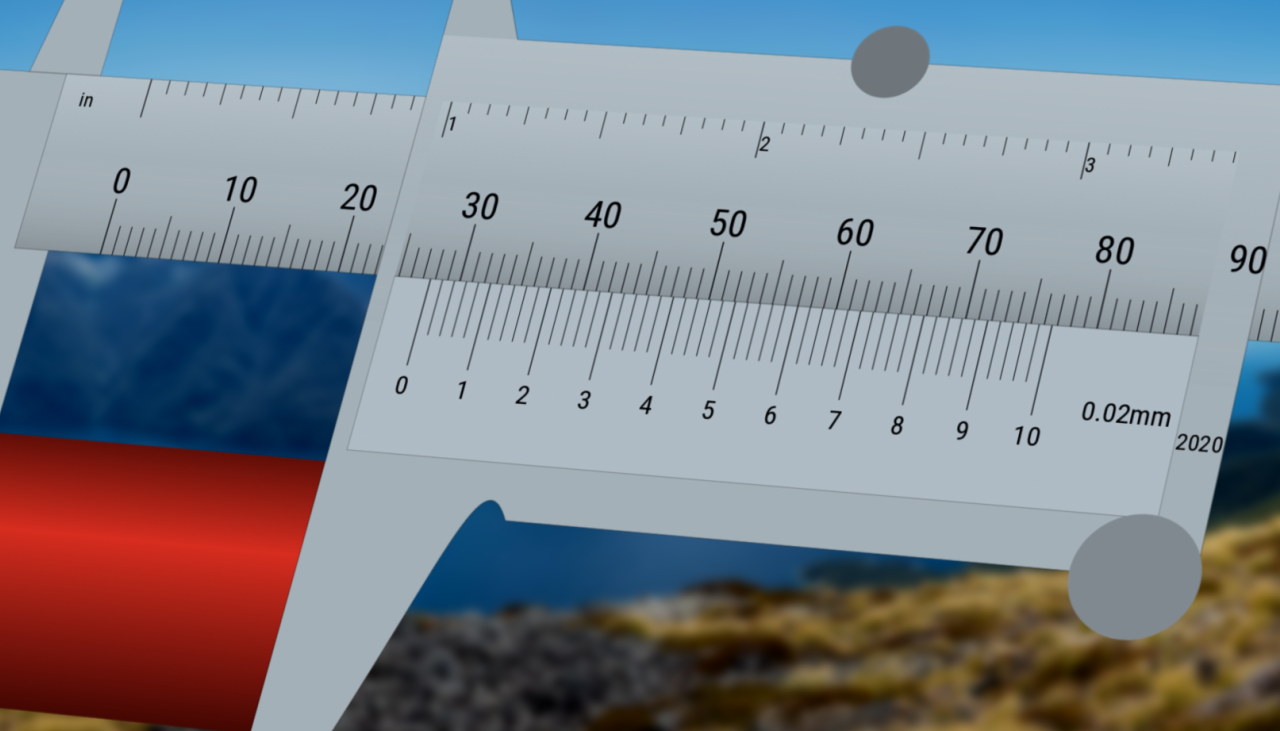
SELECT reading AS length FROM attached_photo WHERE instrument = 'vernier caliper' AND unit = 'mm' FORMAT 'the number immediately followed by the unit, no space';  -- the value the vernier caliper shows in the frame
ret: 27.6mm
